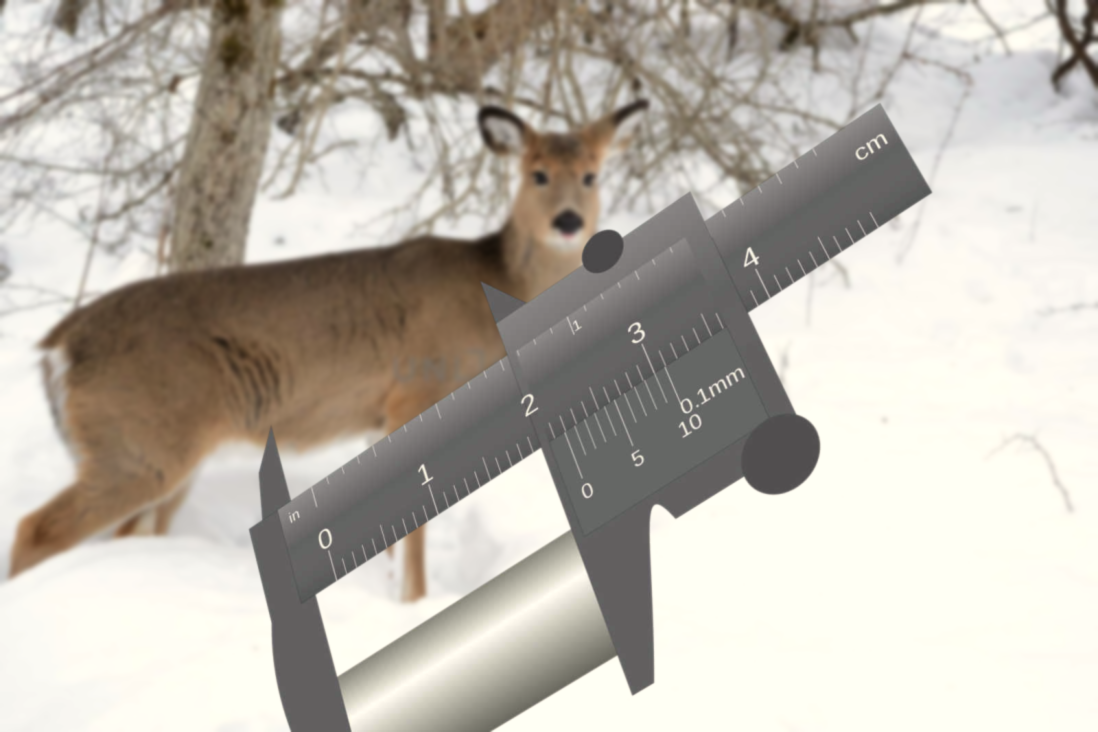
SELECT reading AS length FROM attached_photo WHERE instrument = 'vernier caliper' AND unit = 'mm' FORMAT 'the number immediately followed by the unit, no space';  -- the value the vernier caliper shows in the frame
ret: 21.9mm
